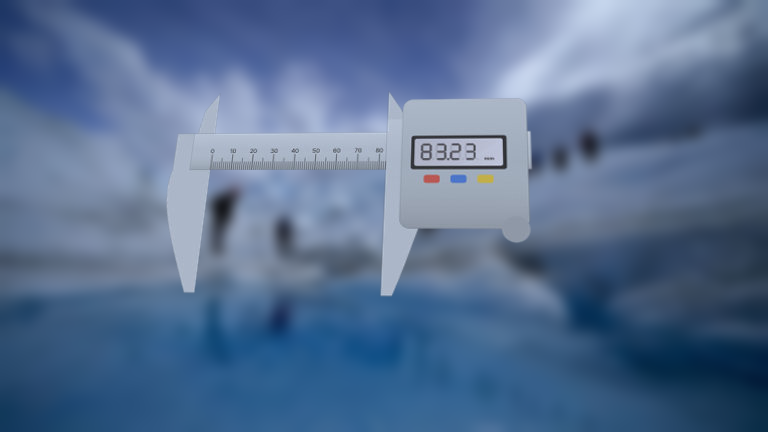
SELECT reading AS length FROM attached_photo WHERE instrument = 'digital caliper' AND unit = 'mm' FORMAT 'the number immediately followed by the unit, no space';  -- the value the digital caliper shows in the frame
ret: 83.23mm
